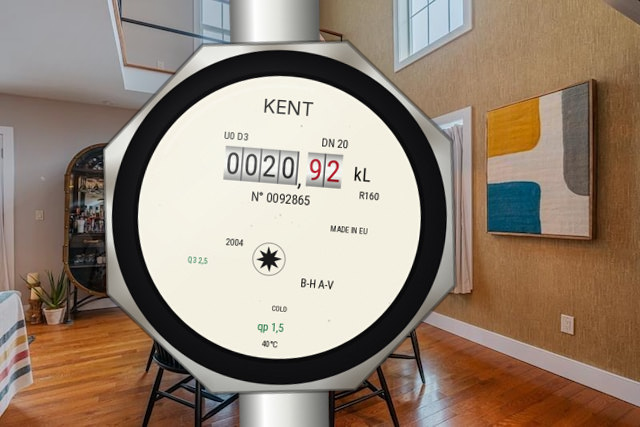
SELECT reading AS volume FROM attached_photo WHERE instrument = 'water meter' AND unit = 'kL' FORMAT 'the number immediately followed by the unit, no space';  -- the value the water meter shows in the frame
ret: 20.92kL
